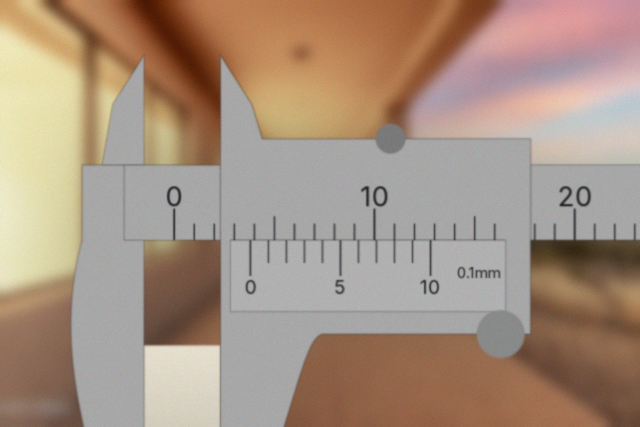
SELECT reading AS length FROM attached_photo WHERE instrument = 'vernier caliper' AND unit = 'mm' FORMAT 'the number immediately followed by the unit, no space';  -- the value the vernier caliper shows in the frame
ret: 3.8mm
